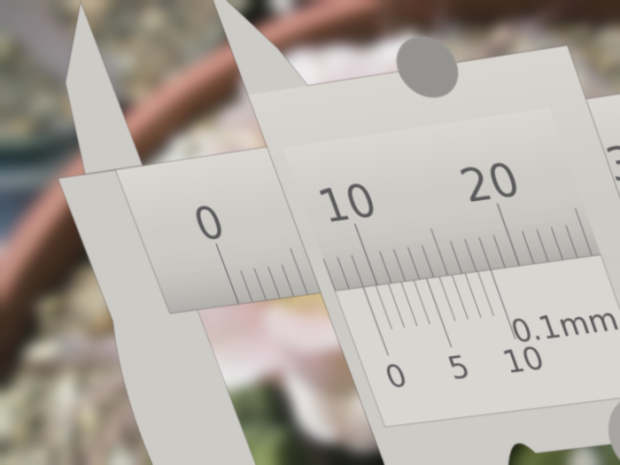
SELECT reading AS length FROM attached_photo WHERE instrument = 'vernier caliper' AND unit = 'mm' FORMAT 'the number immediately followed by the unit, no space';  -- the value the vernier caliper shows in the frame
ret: 9.0mm
